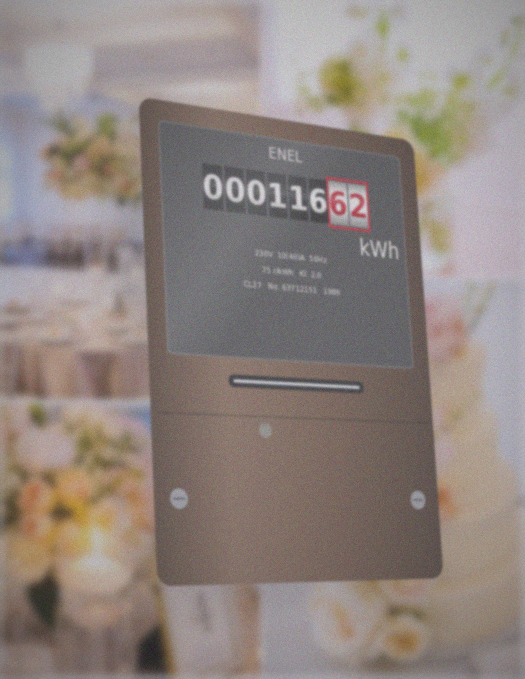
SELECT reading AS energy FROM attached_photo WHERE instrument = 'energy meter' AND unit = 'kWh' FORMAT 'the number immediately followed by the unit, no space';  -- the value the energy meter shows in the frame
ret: 116.62kWh
